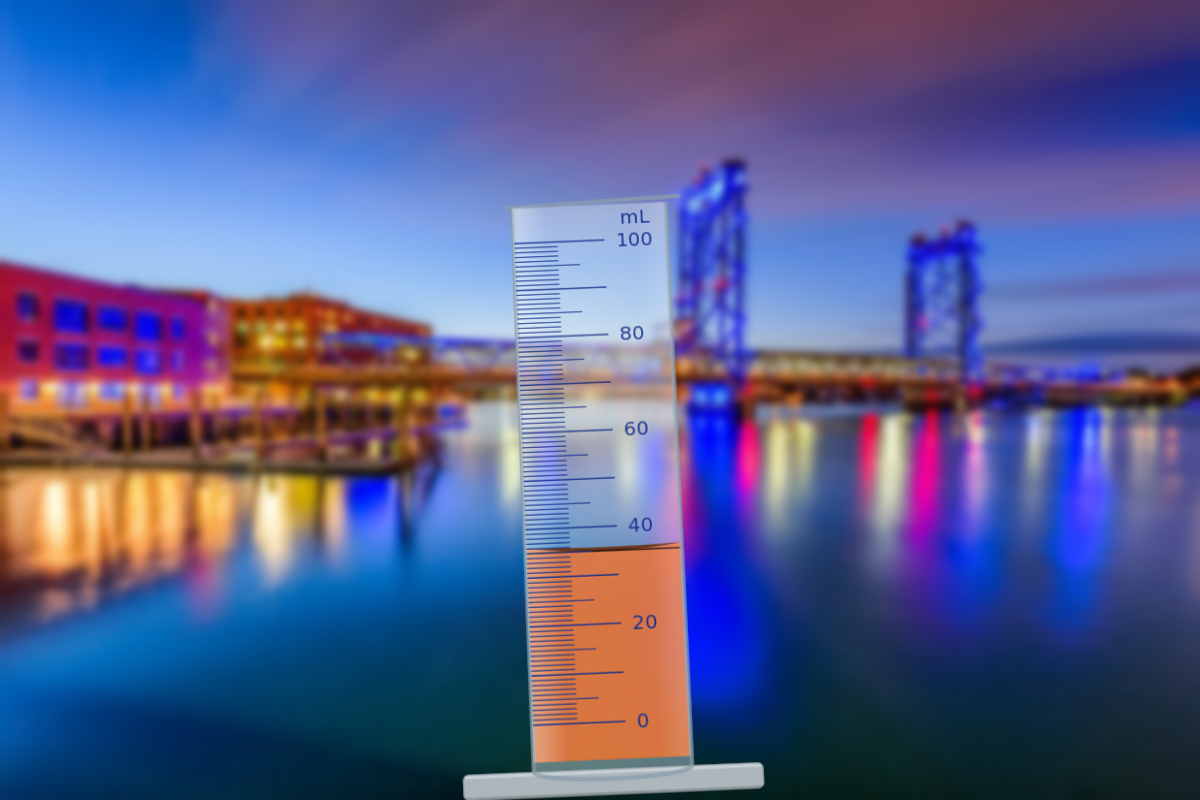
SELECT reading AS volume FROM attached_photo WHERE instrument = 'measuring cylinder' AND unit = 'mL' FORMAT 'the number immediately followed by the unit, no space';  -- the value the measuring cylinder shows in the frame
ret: 35mL
